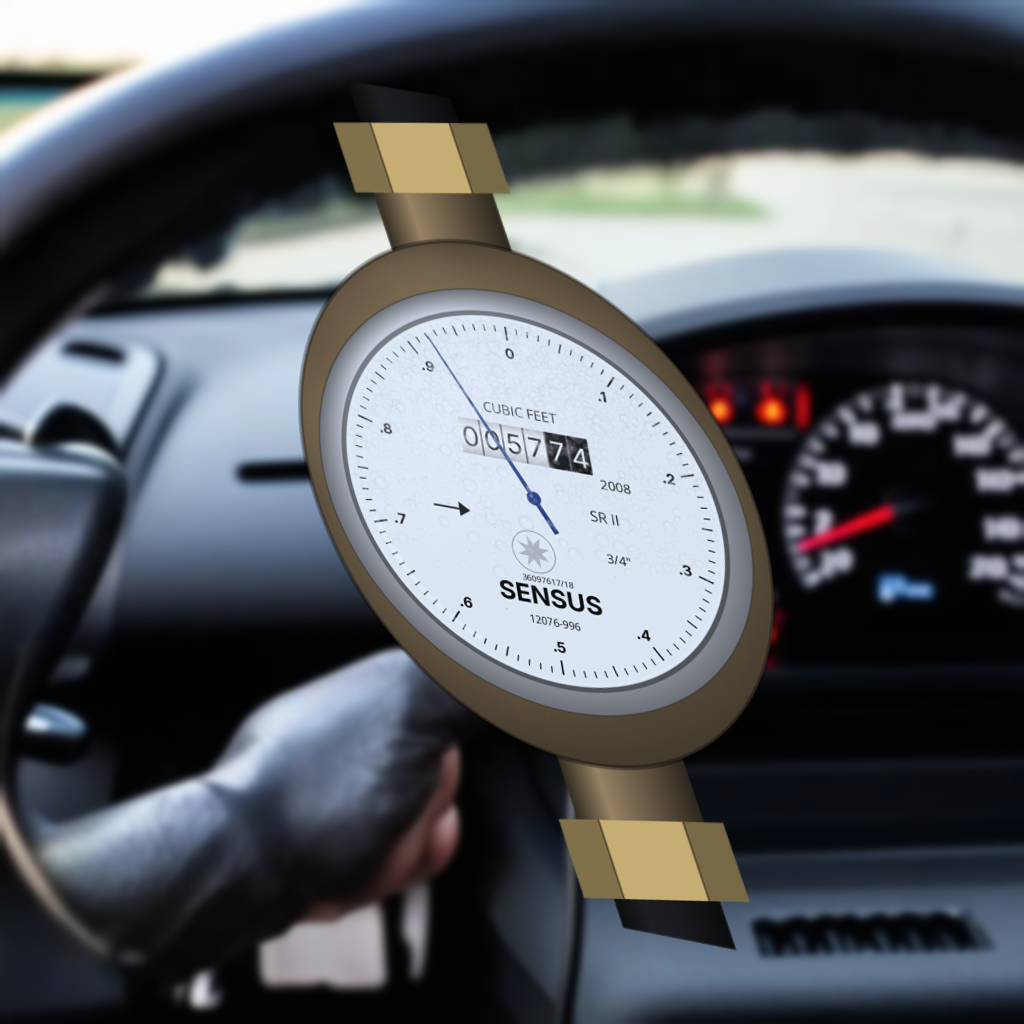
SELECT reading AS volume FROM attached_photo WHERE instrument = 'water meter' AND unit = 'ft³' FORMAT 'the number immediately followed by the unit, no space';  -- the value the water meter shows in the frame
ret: 5773.92ft³
